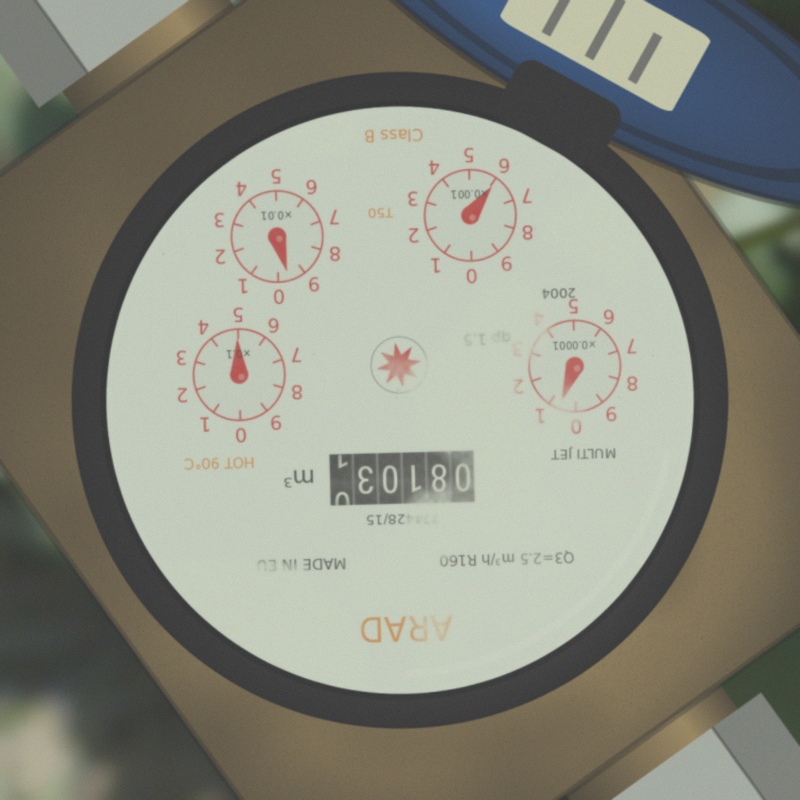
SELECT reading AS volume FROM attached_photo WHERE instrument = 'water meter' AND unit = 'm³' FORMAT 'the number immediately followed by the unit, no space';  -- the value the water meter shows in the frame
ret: 81030.4960m³
